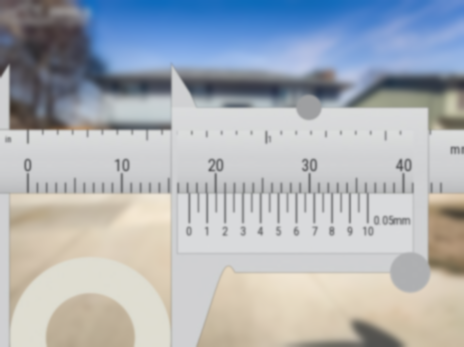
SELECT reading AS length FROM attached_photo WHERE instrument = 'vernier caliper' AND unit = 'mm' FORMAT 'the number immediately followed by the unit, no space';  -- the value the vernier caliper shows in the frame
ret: 17.2mm
